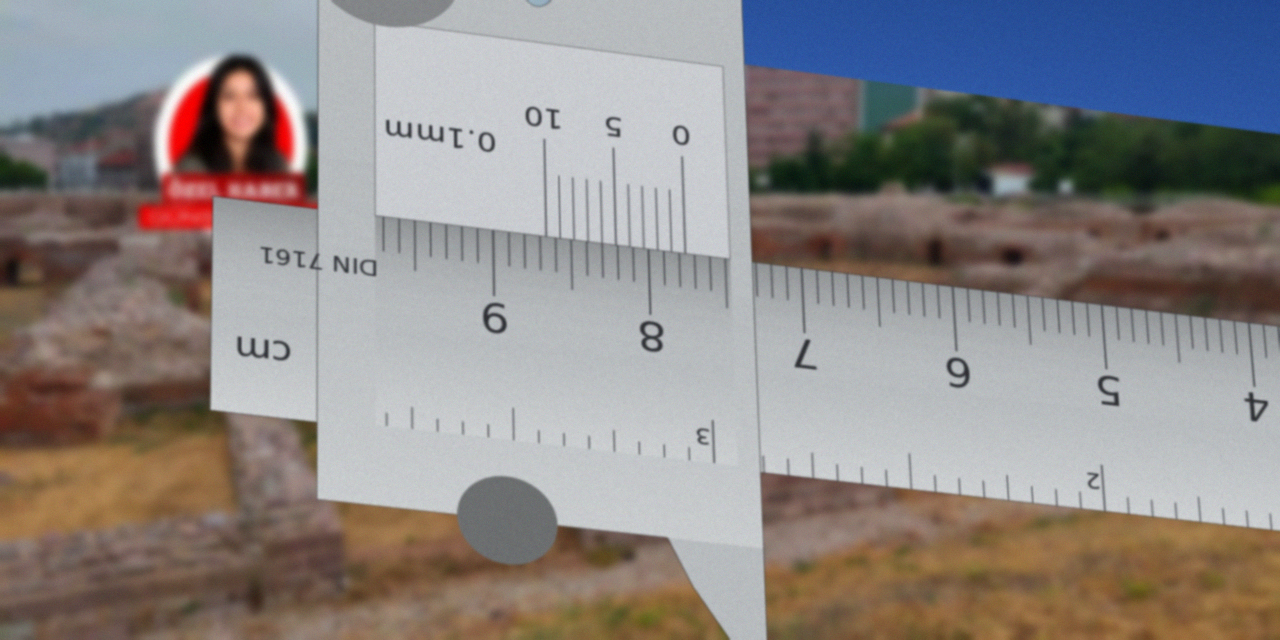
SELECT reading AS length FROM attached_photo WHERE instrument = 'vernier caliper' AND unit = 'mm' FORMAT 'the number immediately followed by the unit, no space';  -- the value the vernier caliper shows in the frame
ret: 77.6mm
